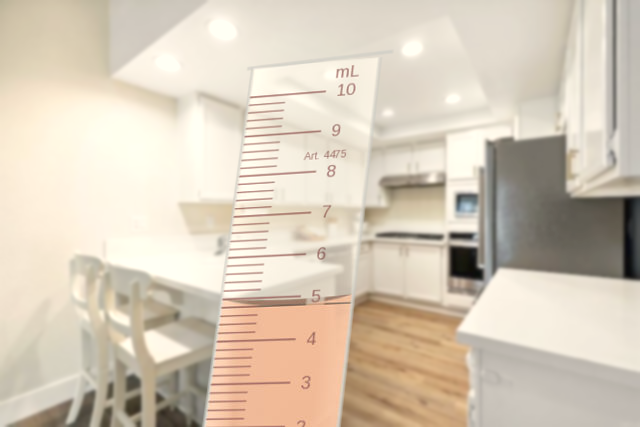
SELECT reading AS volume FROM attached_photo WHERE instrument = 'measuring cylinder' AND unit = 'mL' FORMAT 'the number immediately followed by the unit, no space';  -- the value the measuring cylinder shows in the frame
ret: 4.8mL
